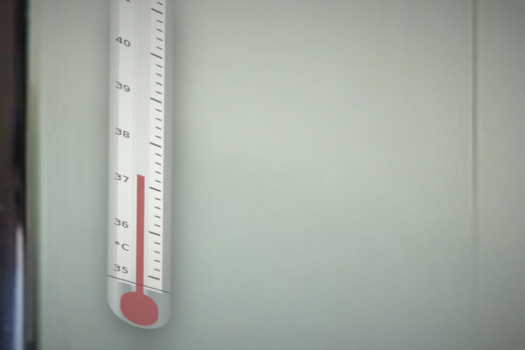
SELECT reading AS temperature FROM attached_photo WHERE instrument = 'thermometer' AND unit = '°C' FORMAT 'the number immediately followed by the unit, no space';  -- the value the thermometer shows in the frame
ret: 37.2°C
